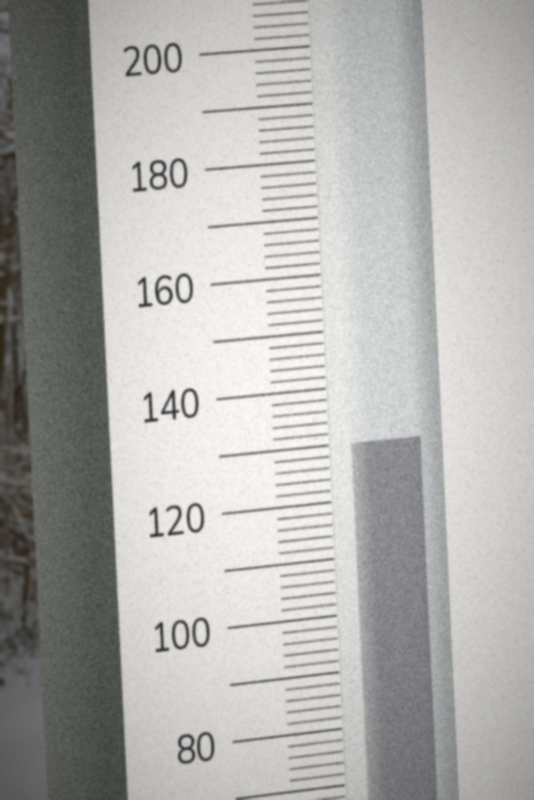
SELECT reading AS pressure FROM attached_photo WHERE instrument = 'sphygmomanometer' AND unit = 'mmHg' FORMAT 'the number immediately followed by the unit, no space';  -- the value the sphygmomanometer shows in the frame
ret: 130mmHg
